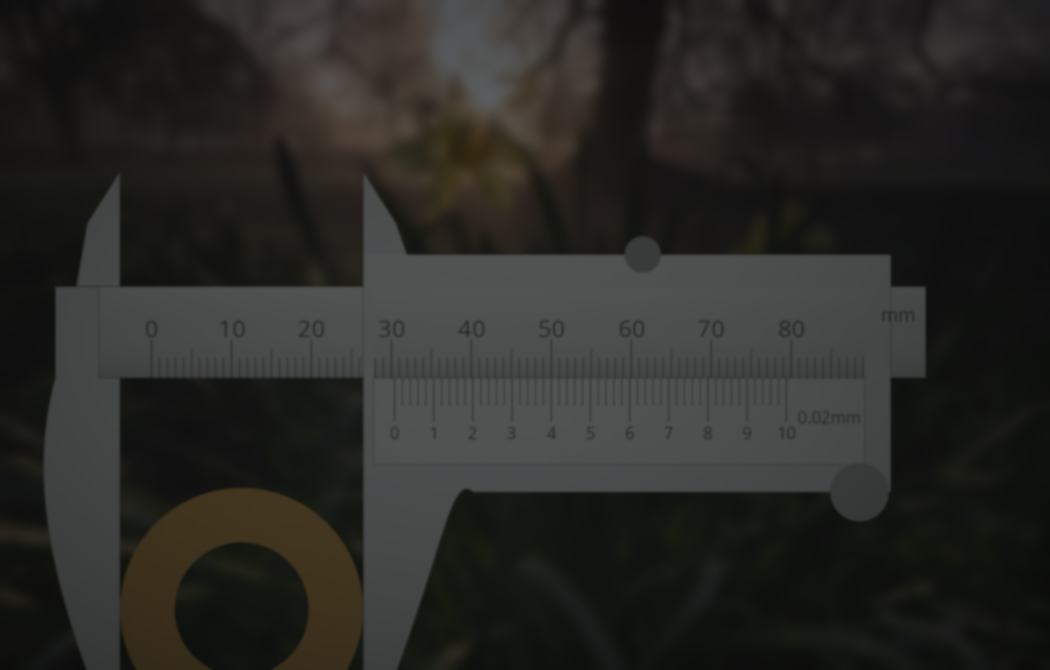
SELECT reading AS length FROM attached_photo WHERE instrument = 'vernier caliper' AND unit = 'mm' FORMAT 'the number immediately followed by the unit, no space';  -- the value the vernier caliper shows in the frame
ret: 30.4mm
